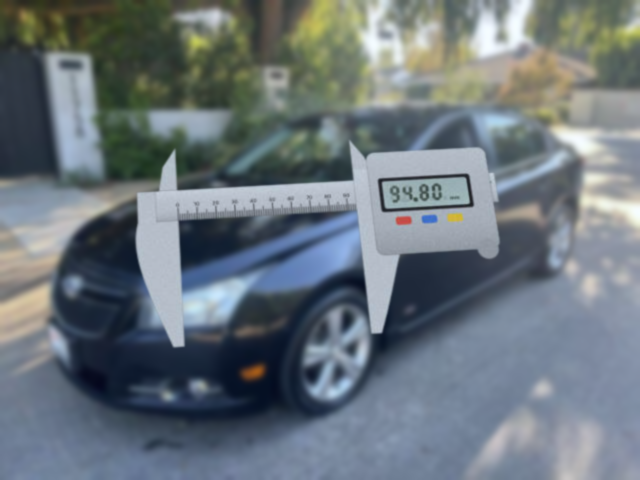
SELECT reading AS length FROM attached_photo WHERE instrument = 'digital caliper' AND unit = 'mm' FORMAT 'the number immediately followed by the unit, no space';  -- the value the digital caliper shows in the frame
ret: 94.80mm
